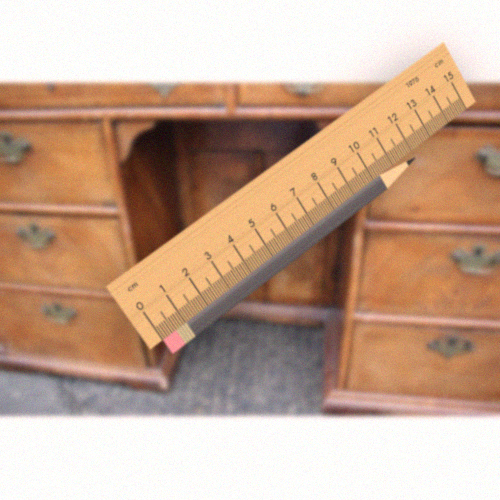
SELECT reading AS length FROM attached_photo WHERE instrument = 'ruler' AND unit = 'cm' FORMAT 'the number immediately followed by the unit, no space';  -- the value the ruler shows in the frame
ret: 12cm
